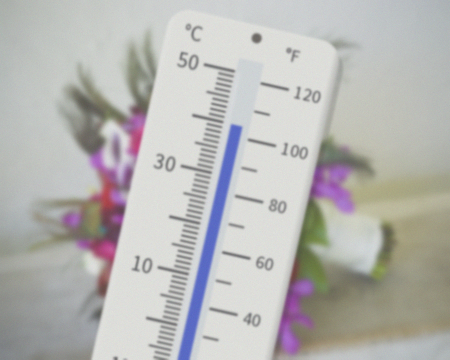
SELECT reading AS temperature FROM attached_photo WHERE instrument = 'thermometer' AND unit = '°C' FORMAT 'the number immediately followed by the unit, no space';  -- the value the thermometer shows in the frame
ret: 40°C
